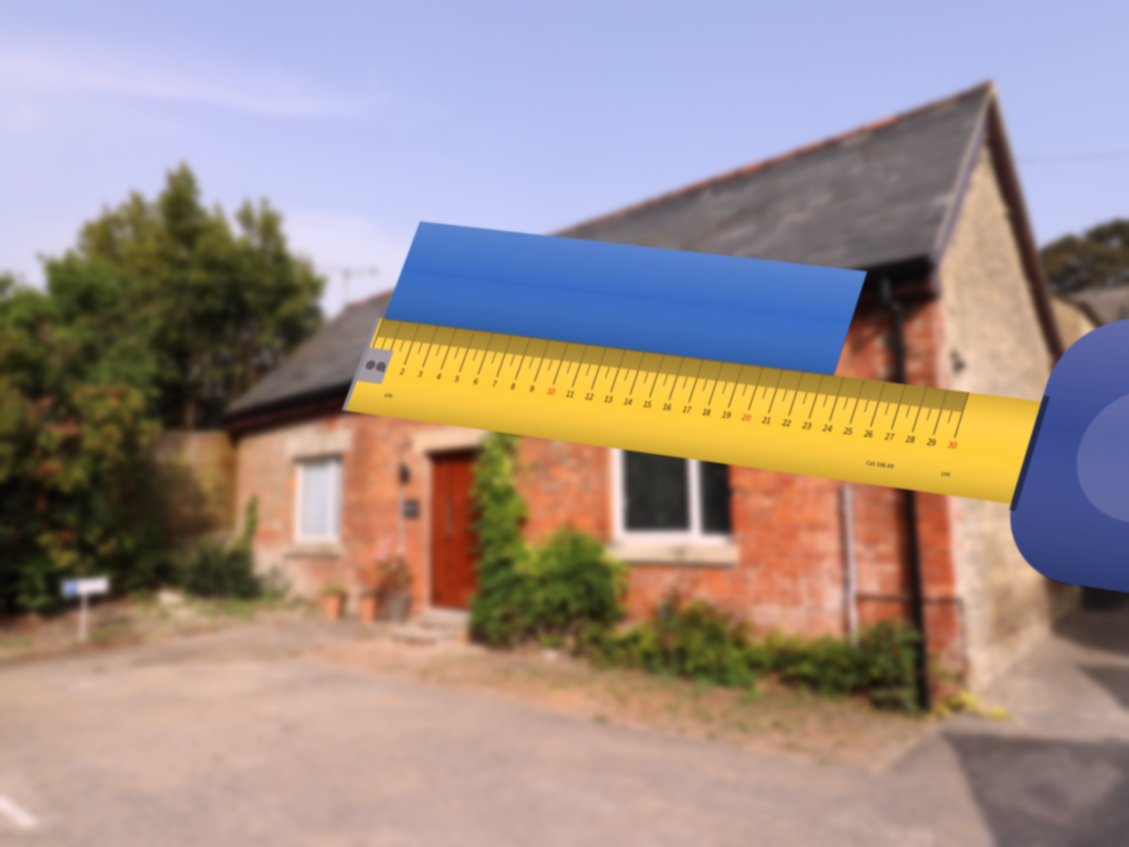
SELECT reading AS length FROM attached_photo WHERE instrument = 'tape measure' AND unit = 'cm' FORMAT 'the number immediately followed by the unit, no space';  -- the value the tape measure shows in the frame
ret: 23.5cm
